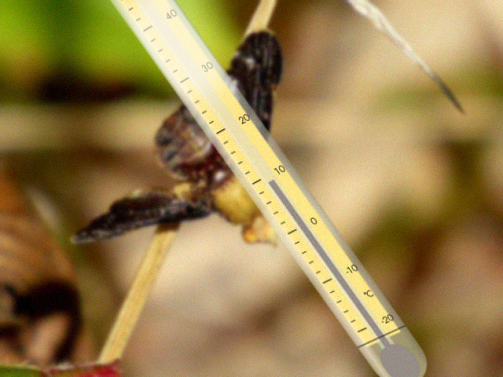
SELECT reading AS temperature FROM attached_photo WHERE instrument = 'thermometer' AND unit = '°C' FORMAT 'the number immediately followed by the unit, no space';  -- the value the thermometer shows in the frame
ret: 9°C
